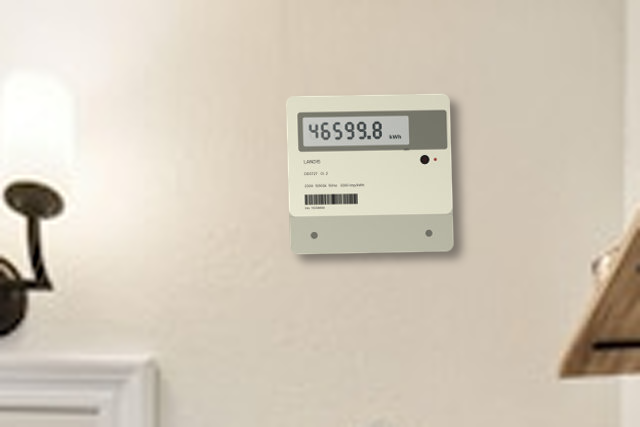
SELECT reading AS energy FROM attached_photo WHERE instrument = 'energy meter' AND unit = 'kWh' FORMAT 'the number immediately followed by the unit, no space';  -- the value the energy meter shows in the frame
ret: 46599.8kWh
